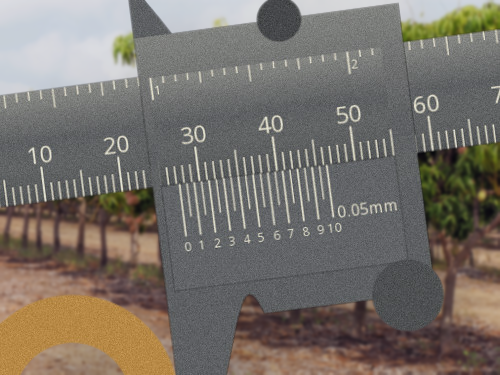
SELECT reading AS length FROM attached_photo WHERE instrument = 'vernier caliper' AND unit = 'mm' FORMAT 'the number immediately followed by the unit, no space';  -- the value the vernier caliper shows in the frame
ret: 27.4mm
